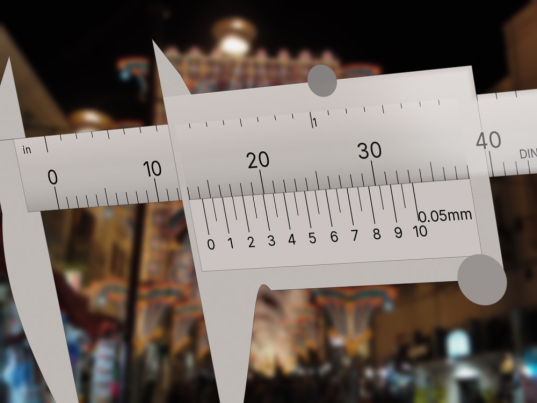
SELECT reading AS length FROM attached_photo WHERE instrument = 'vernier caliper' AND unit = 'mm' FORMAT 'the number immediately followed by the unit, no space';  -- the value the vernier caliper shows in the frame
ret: 14.2mm
